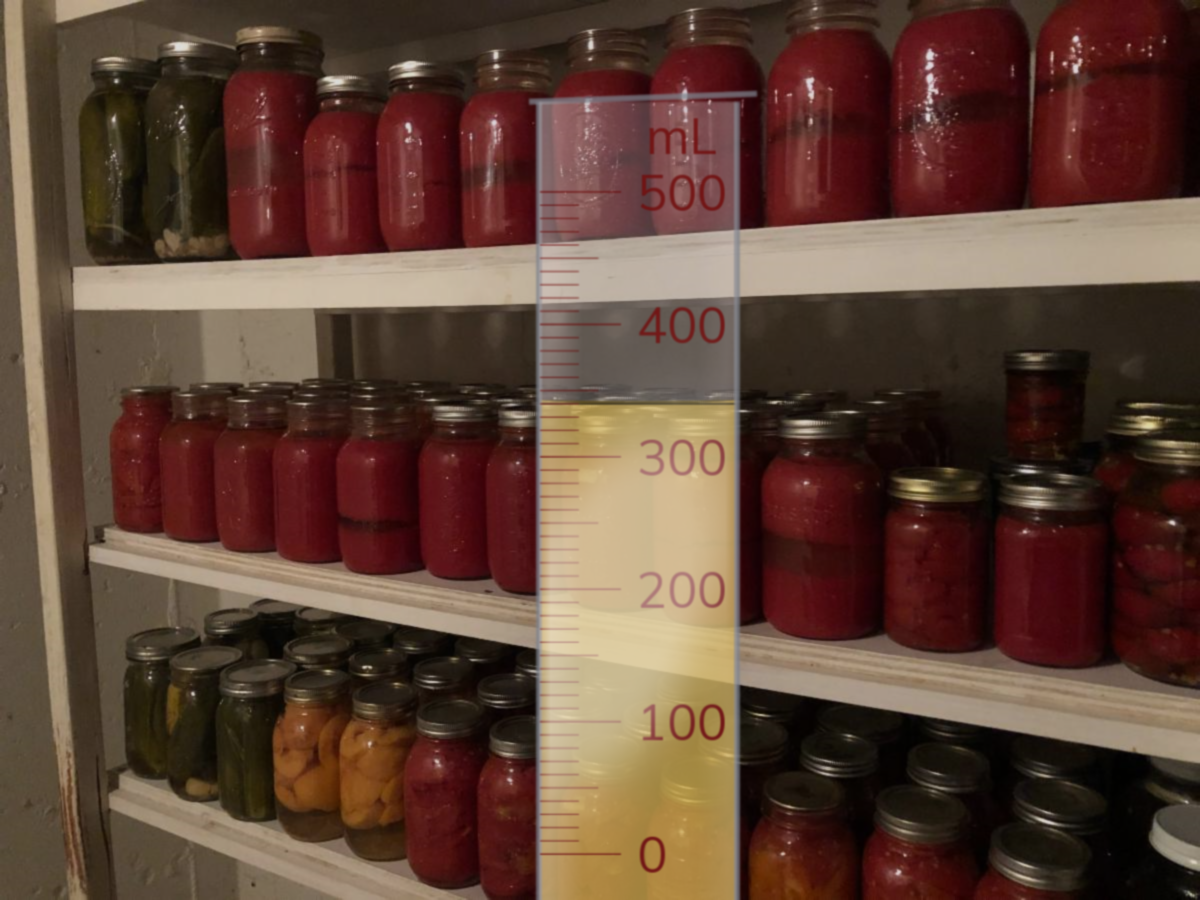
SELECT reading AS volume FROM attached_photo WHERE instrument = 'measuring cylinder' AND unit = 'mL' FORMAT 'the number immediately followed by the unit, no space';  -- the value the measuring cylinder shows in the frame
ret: 340mL
